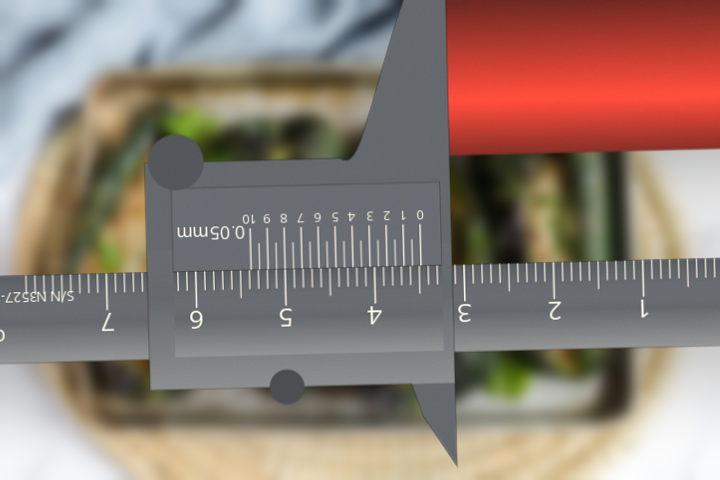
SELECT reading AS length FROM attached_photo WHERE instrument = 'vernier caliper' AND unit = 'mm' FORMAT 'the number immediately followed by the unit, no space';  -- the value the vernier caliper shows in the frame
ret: 34.8mm
